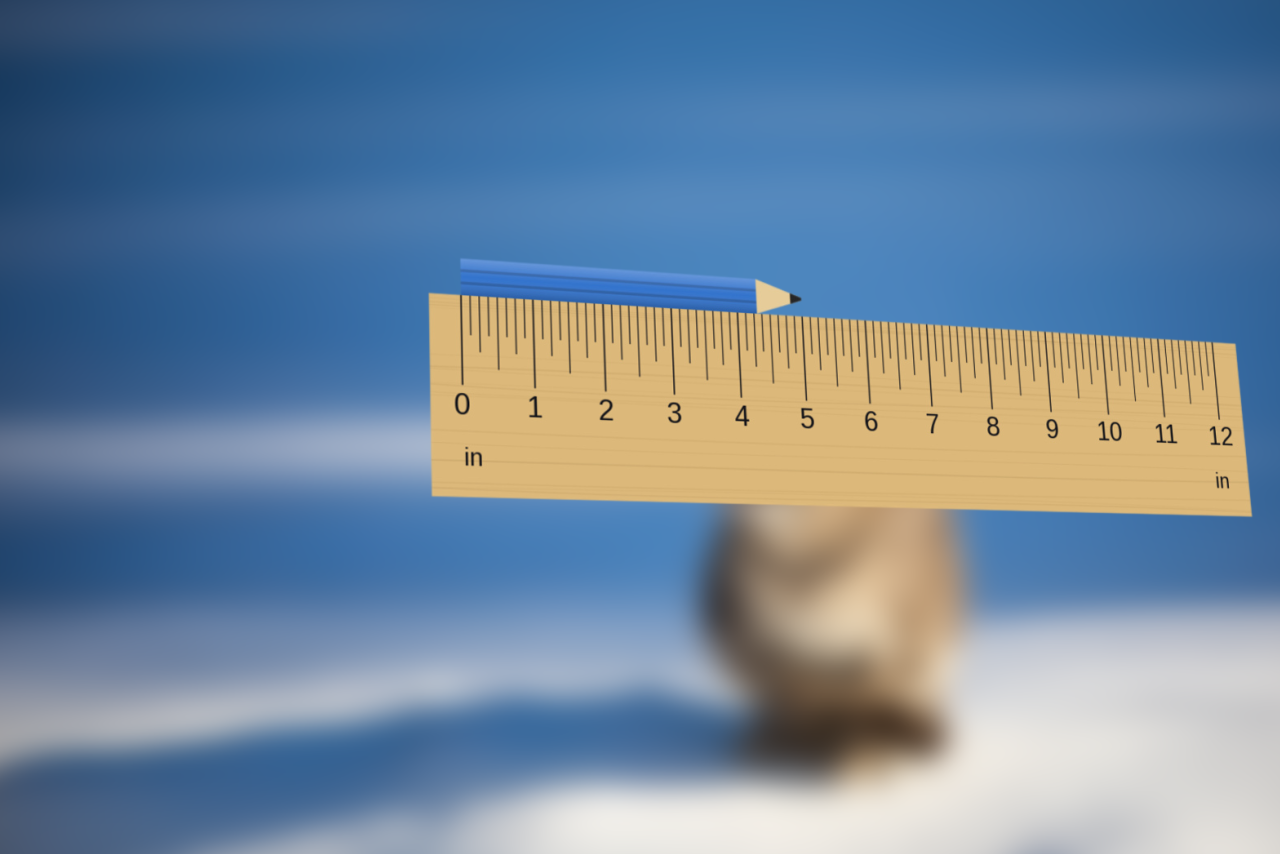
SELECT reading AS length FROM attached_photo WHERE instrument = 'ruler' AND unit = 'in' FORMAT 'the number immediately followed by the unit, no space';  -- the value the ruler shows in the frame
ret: 5in
